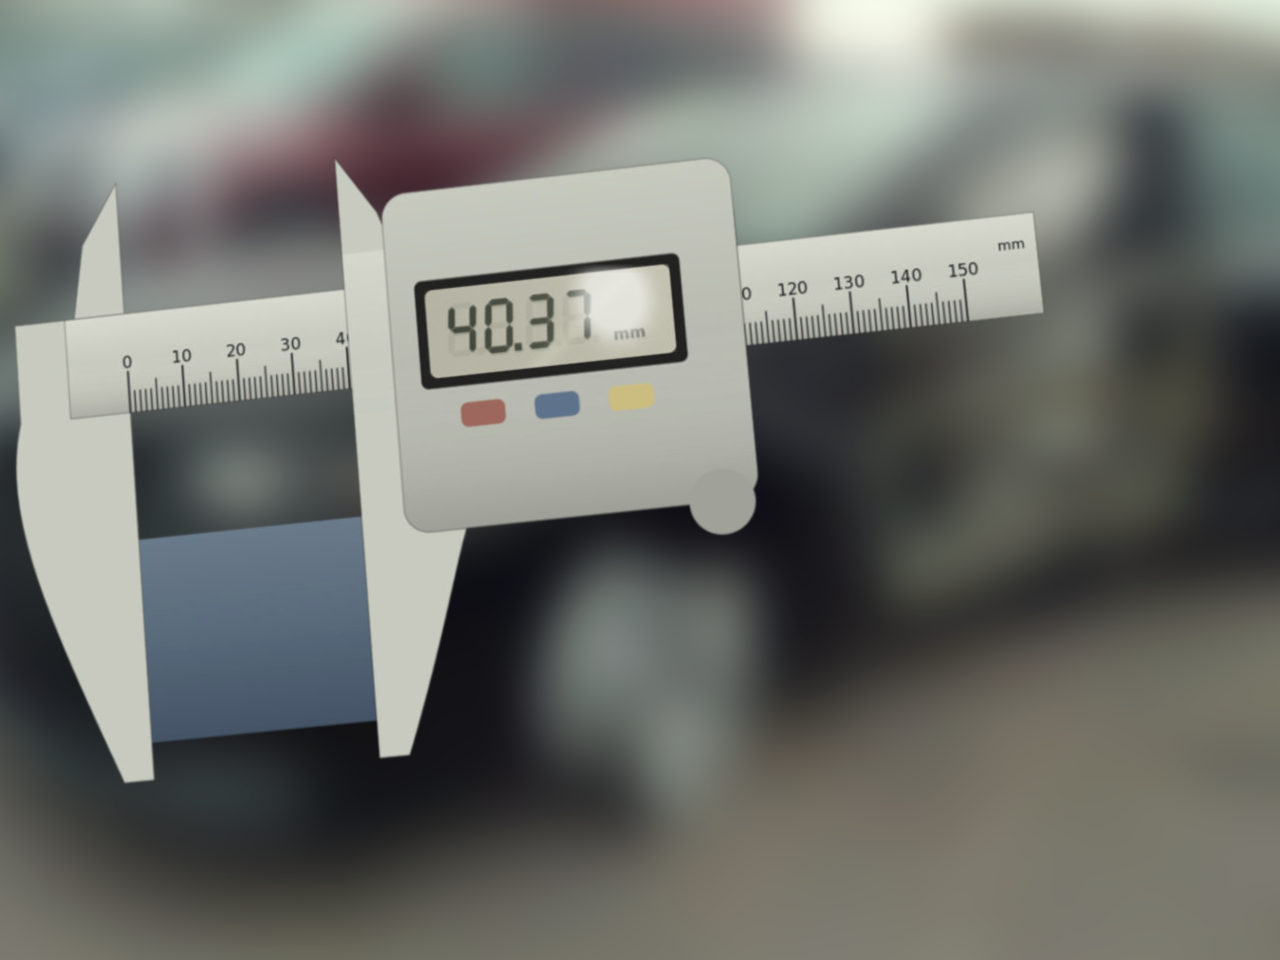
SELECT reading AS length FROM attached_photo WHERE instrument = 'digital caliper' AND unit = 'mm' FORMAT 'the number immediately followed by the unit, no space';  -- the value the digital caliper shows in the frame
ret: 40.37mm
